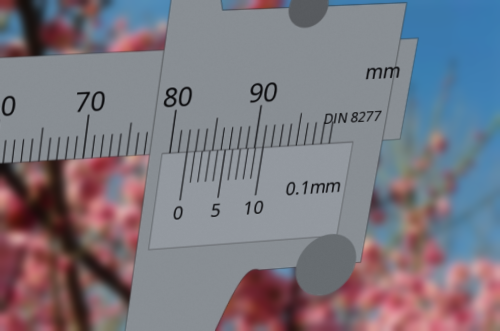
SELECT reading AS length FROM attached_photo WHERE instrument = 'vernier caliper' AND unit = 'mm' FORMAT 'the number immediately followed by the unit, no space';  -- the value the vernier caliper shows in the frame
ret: 82.0mm
